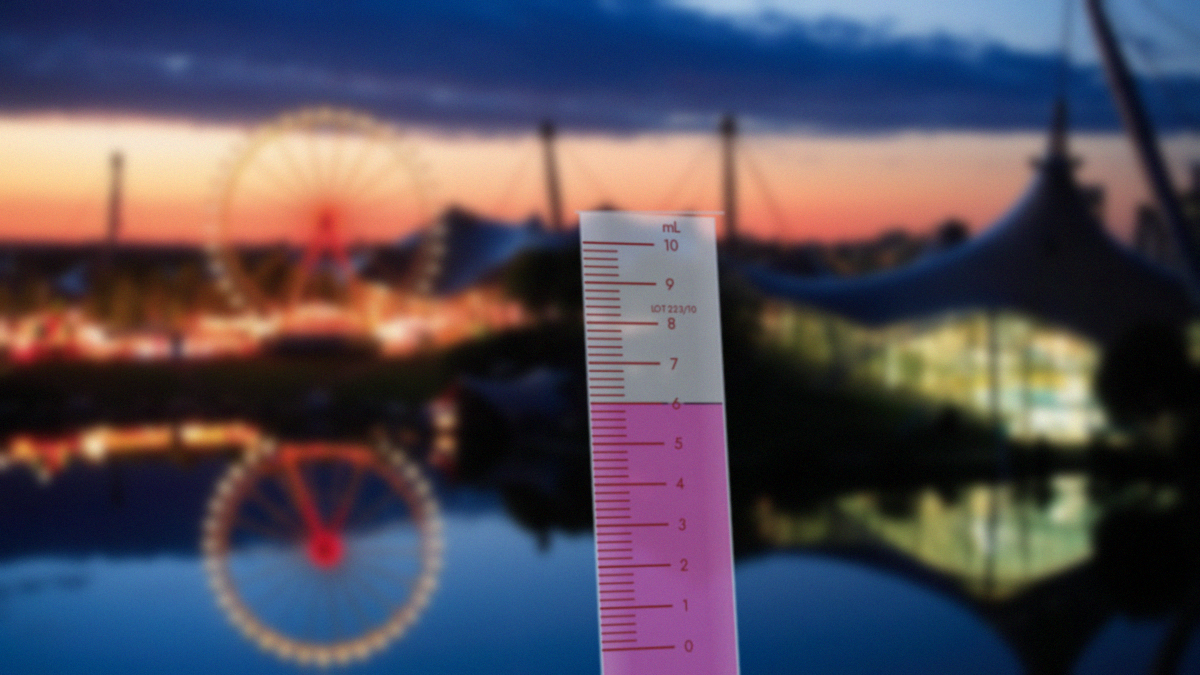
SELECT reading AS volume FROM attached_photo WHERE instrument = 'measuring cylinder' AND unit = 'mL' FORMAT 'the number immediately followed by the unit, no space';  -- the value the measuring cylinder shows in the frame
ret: 6mL
